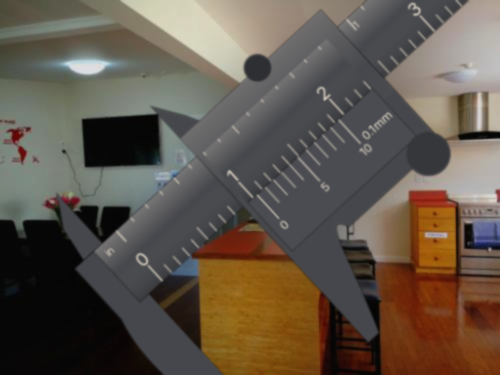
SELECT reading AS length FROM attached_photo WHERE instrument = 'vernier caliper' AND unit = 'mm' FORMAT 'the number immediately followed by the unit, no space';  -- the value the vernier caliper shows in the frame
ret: 10.4mm
